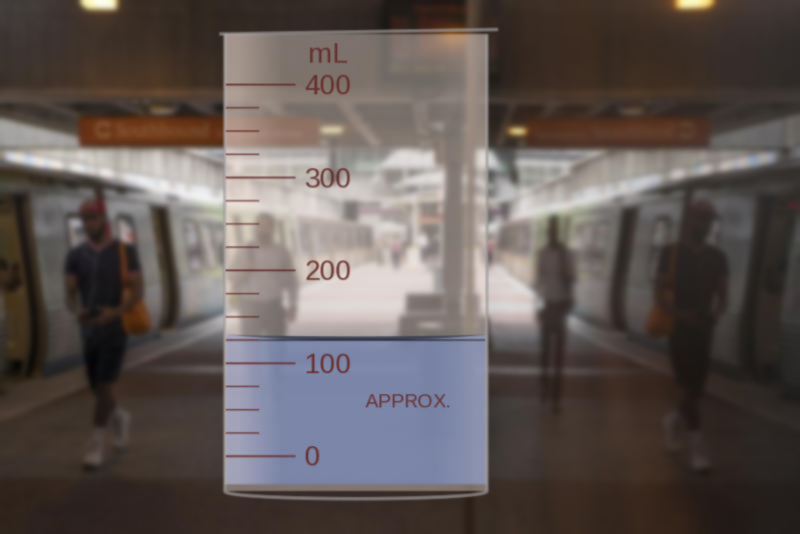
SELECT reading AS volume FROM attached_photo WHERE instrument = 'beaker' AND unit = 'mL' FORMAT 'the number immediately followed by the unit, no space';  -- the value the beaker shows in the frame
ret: 125mL
